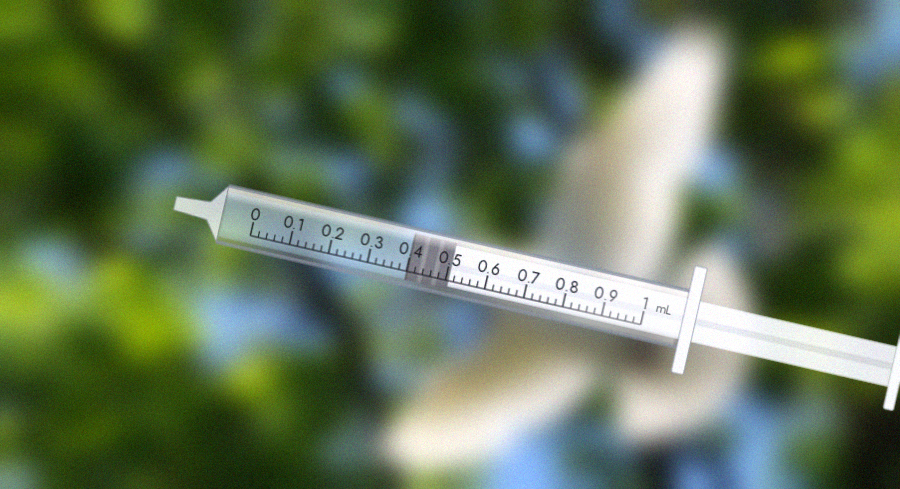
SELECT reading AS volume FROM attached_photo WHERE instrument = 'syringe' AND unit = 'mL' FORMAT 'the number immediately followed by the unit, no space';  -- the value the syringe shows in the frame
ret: 0.4mL
